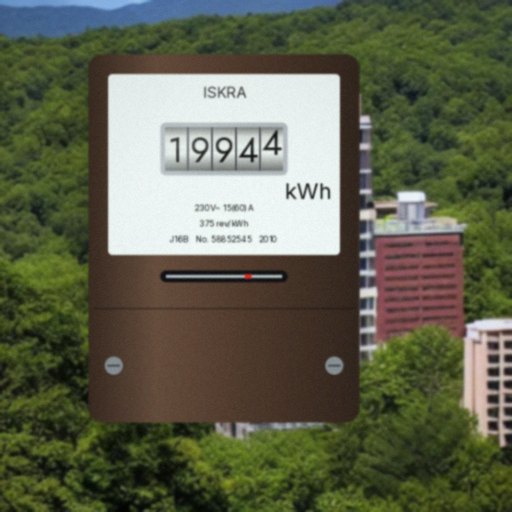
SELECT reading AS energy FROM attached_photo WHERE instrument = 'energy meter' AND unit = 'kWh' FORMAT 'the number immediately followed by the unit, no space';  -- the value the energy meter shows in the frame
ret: 19944kWh
